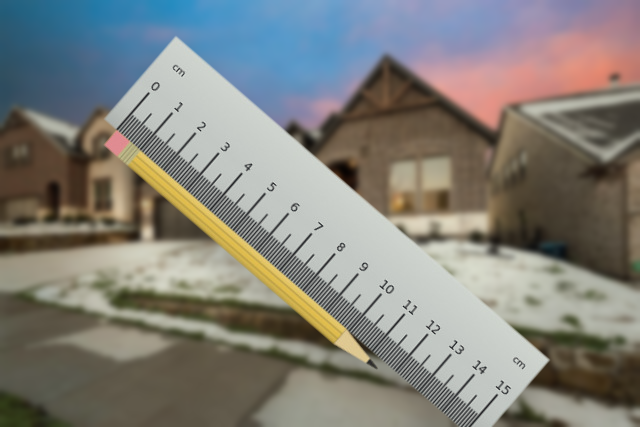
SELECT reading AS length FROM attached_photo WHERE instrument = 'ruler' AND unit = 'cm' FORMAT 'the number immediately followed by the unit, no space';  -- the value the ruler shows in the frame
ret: 11.5cm
